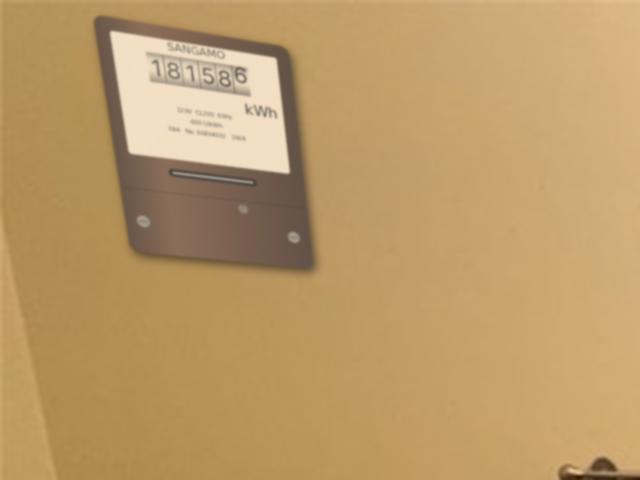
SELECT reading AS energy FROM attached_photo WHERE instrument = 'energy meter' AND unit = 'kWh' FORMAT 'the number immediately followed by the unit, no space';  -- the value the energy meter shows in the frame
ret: 181586kWh
